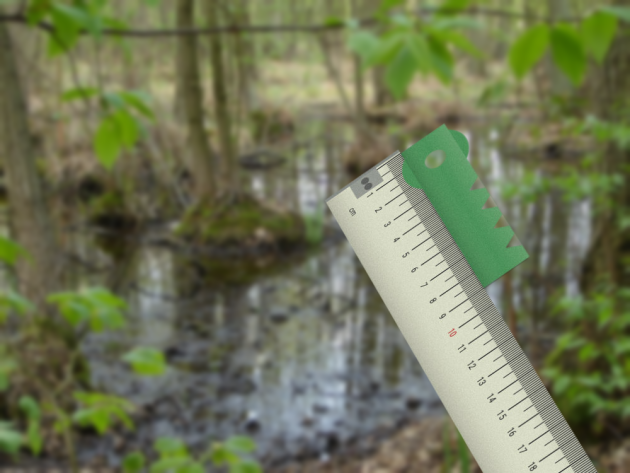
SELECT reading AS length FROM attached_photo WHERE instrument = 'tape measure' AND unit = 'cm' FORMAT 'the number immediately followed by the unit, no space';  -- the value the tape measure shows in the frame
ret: 9cm
